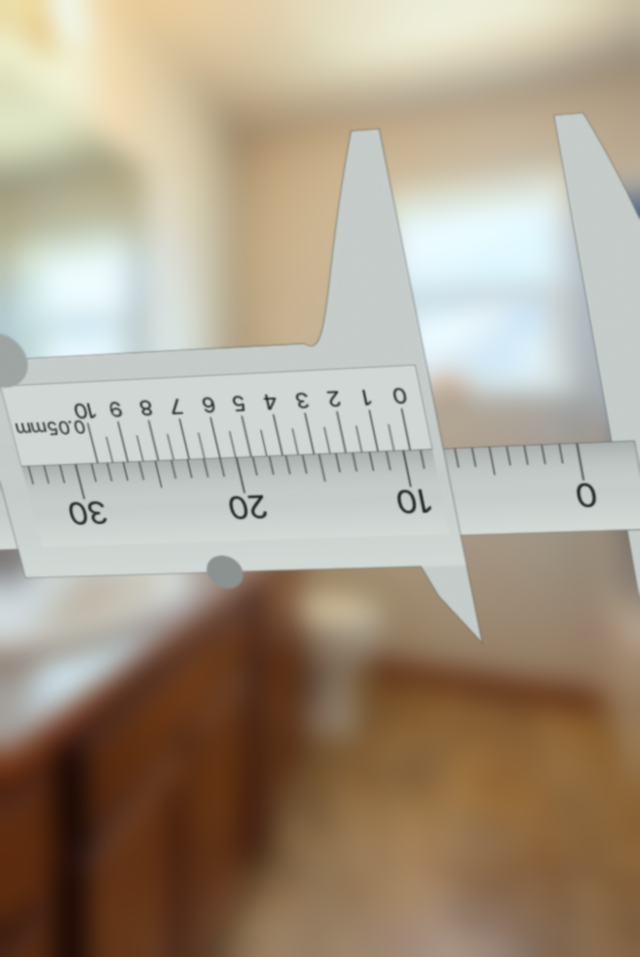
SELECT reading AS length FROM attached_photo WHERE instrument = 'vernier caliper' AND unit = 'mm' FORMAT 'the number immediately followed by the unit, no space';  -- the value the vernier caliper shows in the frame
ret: 9.6mm
